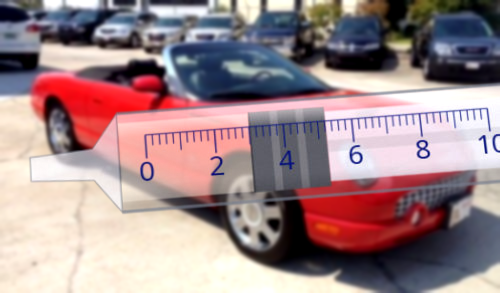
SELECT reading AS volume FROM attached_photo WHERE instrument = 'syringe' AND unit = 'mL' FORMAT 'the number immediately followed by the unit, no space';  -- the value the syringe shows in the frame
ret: 3mL
